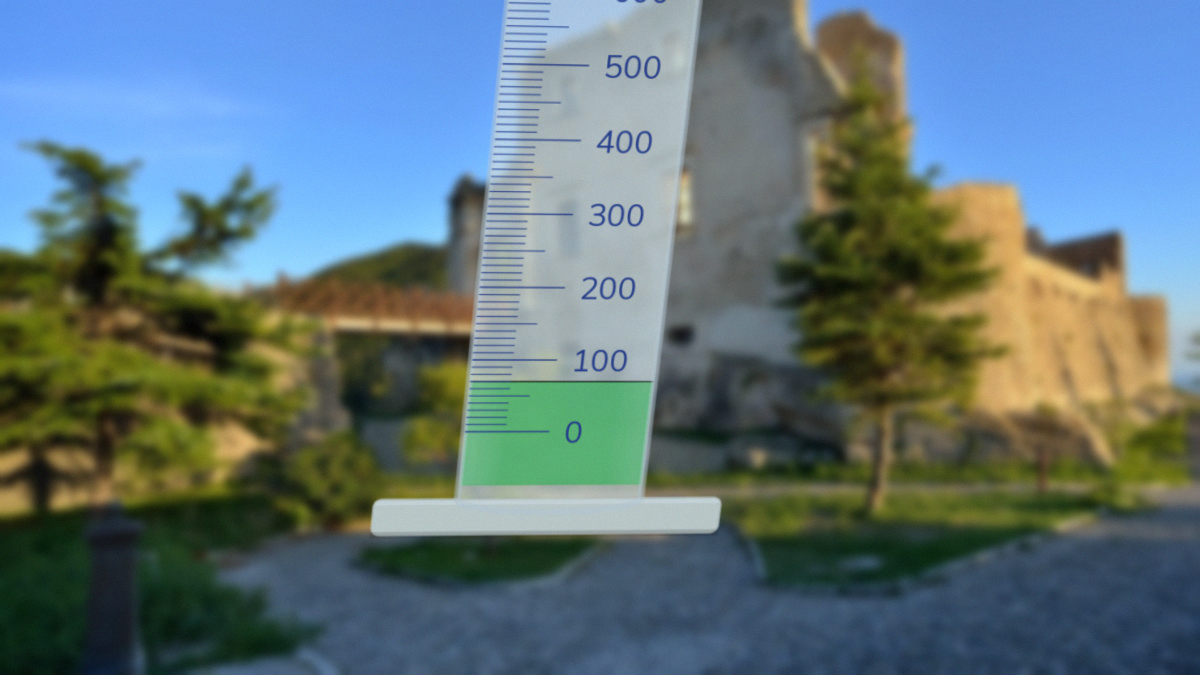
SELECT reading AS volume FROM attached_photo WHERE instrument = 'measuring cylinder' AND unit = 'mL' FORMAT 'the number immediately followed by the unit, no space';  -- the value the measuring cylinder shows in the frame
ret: 70mL
